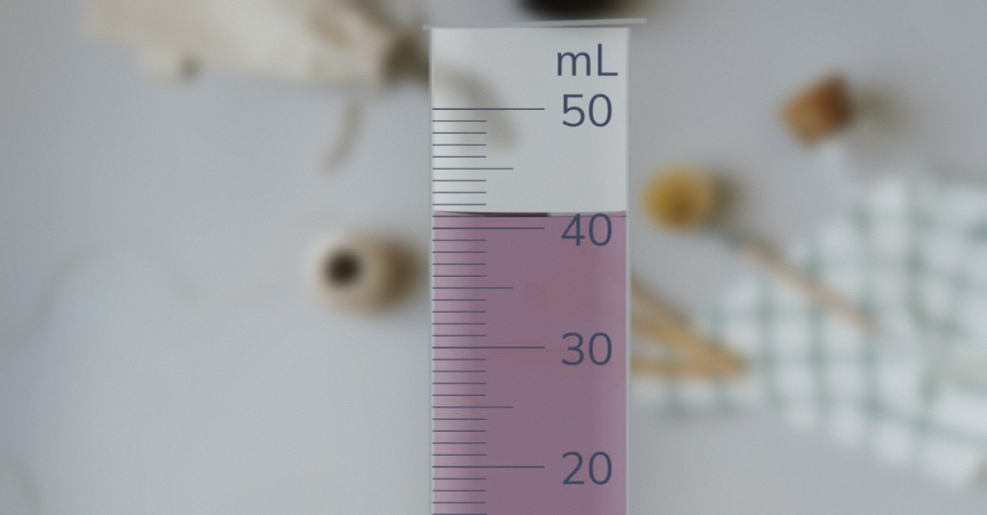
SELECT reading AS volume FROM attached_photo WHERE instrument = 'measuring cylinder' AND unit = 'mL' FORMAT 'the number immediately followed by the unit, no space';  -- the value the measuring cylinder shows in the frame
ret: 41mL
